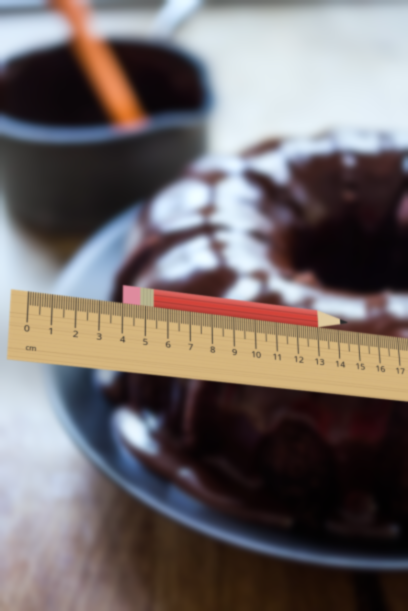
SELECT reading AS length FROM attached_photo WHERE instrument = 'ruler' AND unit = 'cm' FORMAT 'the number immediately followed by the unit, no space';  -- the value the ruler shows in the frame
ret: 10.5cm
